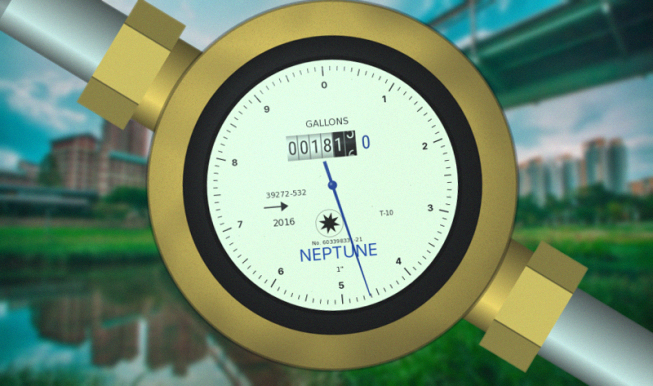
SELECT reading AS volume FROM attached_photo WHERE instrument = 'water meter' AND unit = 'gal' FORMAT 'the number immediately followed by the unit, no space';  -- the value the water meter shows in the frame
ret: 18154.6gal
